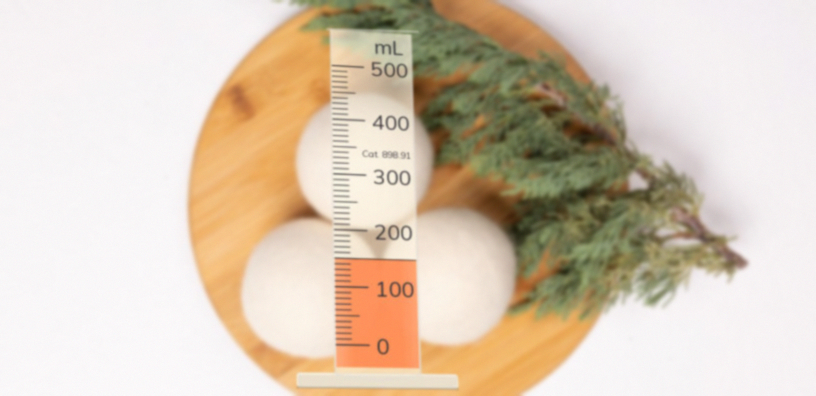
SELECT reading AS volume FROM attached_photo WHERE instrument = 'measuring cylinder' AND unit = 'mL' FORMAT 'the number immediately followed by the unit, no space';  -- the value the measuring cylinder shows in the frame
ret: 150mL
